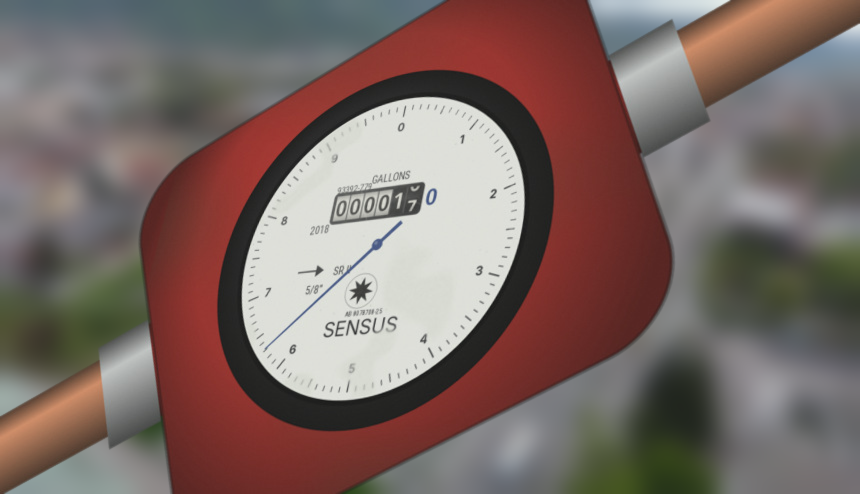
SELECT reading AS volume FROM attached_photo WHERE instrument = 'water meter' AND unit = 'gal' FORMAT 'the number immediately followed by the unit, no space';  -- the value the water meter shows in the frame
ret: 166.3gal
